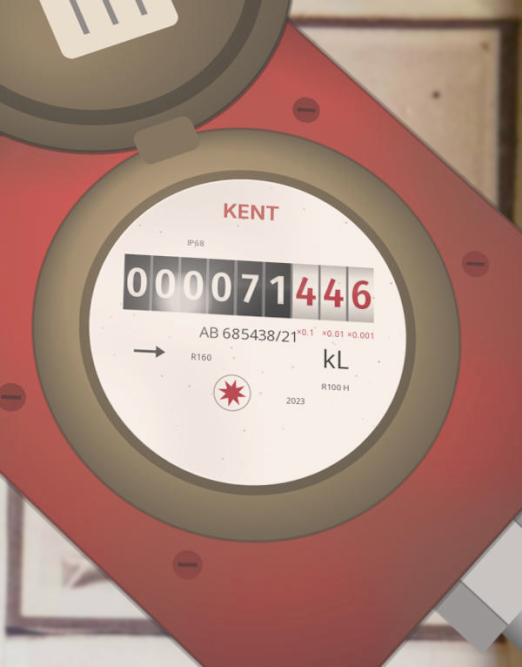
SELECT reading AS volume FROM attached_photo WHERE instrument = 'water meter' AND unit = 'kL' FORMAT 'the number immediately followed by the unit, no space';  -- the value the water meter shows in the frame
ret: 71.446kL
